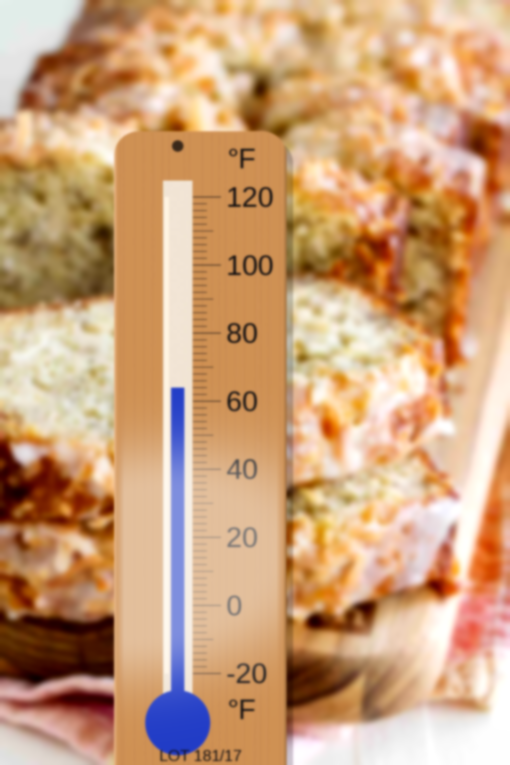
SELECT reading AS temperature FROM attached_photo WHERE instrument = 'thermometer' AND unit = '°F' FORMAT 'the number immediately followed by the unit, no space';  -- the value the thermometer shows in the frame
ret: 64°F
